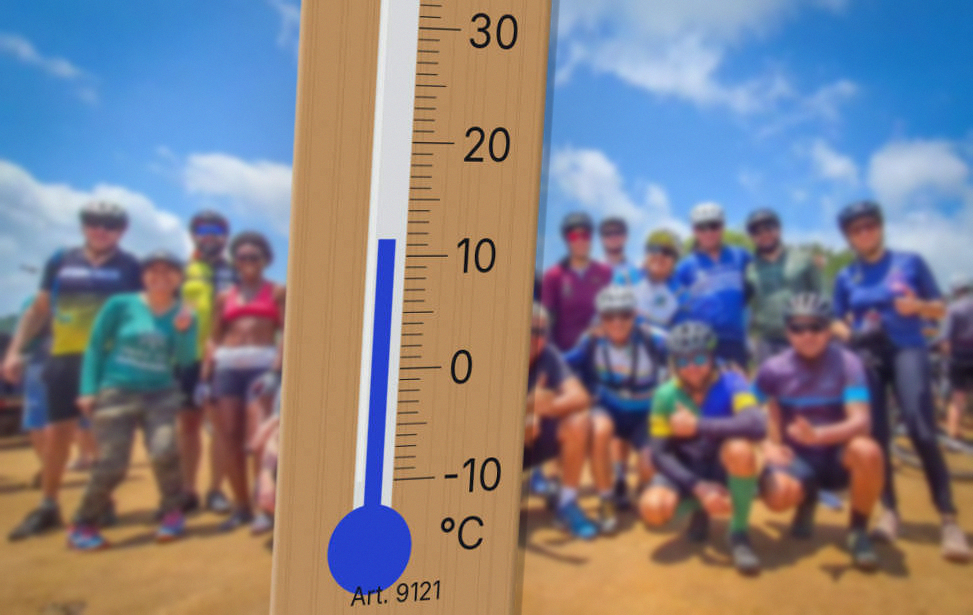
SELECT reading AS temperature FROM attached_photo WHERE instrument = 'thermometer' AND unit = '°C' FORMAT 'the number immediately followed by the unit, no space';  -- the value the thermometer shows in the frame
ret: 11.5°C
